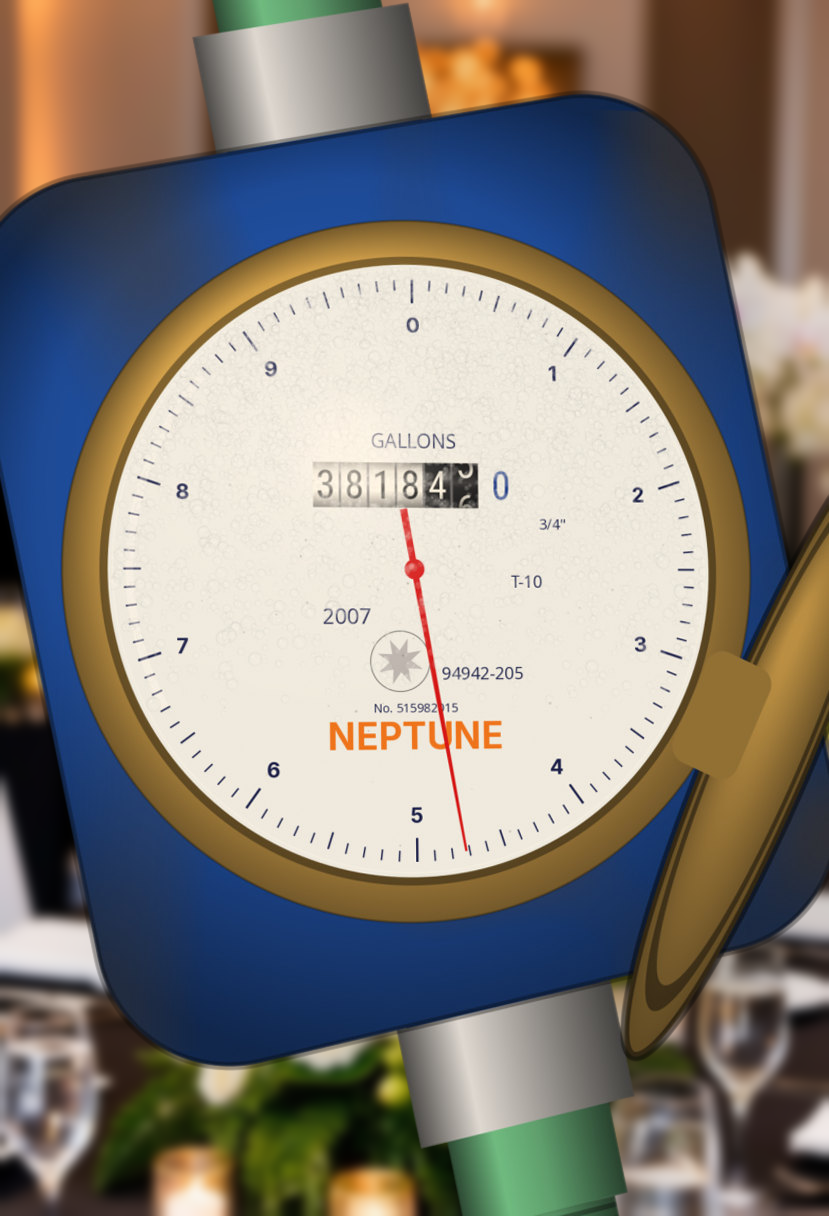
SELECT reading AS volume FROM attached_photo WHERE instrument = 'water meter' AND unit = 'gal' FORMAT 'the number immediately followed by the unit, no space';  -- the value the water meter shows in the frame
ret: 3818454.7gal
